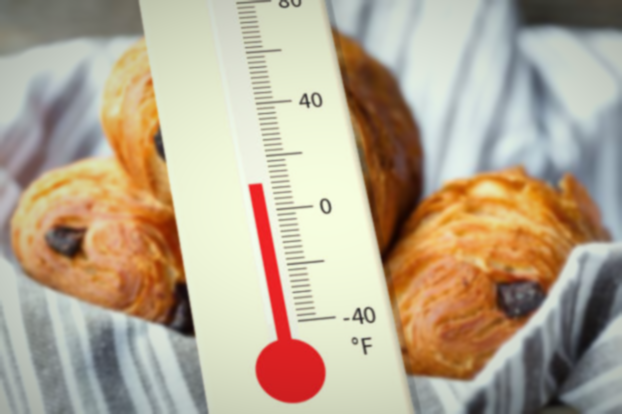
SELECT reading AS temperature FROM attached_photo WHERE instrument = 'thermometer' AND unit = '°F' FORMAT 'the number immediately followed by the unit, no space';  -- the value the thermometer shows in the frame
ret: 10°F
